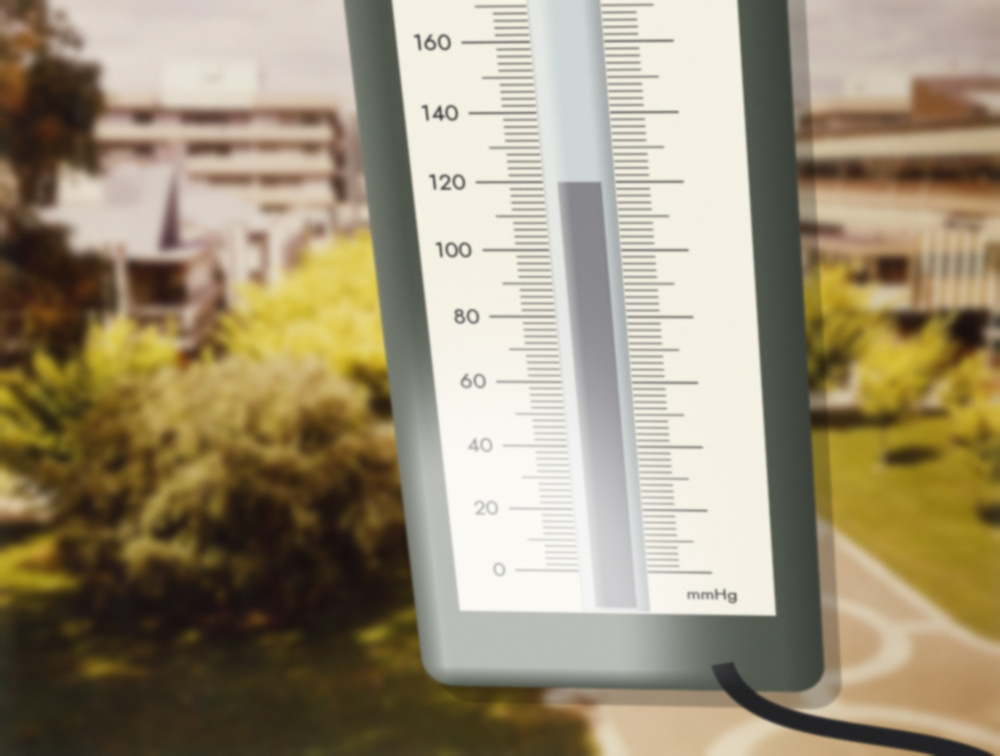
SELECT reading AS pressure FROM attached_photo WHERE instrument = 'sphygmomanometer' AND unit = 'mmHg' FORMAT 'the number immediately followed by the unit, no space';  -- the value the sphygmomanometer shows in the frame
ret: 120mmHg
